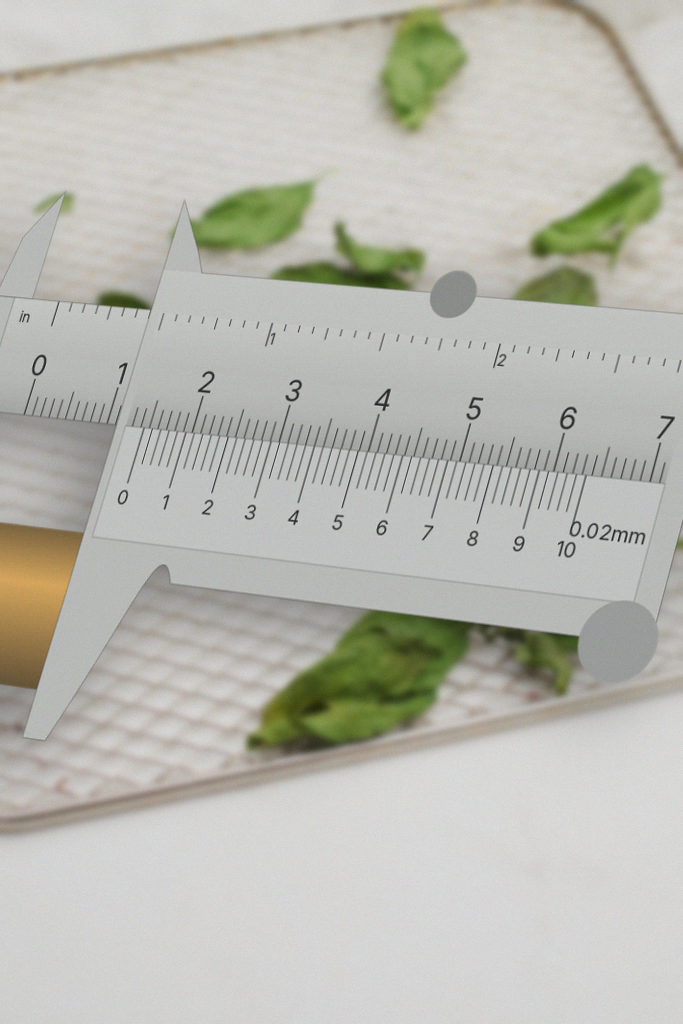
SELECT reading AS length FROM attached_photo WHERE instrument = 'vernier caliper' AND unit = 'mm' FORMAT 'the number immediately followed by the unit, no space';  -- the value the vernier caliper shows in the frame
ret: 14.4mm
